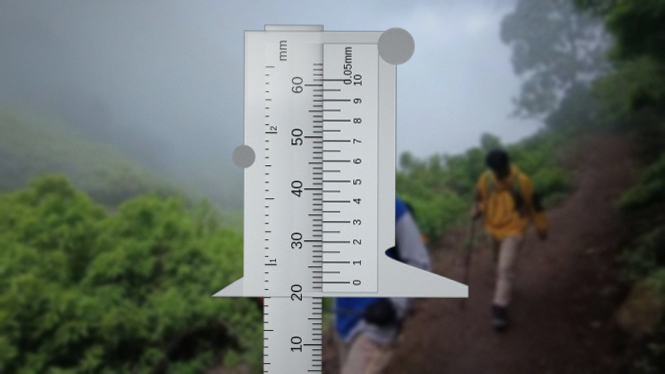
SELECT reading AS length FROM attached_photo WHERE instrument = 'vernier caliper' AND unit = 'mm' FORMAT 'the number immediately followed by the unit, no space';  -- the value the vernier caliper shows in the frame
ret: 22.0mm
